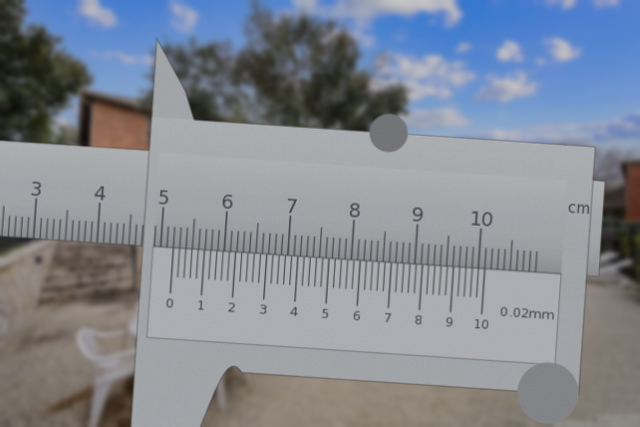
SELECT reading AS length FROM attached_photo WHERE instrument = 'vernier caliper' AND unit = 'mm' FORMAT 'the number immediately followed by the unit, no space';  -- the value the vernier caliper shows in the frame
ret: 52.0mm
